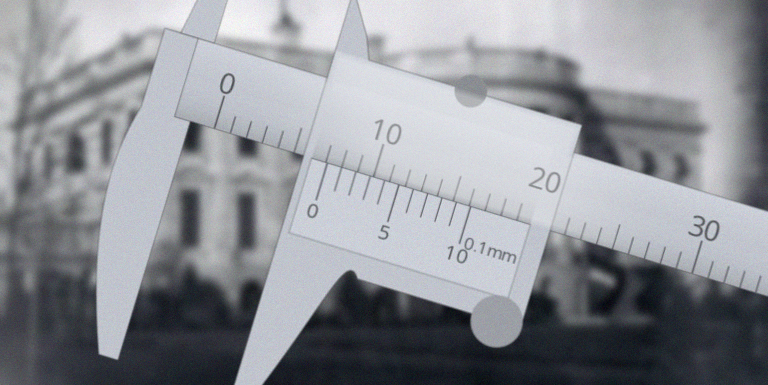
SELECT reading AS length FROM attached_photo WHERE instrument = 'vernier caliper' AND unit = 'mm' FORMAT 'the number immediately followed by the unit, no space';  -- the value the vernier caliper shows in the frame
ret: 7.1mm
